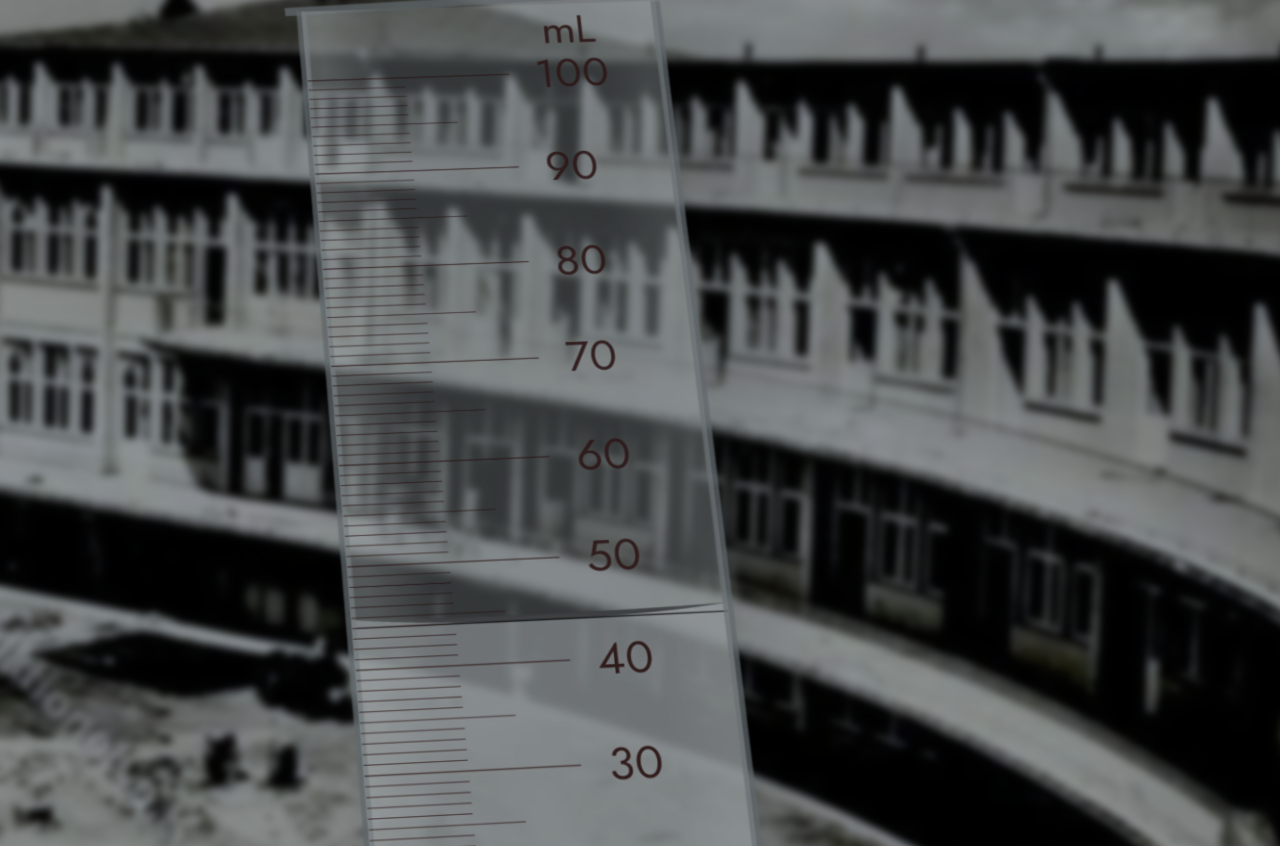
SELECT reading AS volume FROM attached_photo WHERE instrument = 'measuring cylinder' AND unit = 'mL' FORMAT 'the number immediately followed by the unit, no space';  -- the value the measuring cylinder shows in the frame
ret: 44mL
